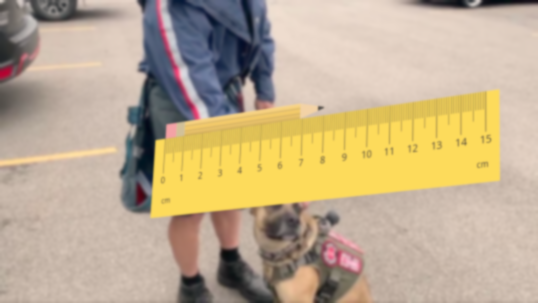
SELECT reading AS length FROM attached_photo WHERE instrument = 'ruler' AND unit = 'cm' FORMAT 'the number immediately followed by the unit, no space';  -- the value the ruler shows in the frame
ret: 8cm
